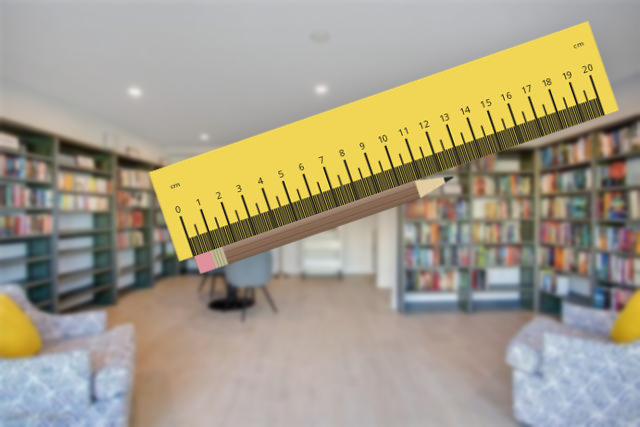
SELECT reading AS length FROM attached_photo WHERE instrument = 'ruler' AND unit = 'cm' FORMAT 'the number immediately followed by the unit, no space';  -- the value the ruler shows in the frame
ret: 12.5cm
